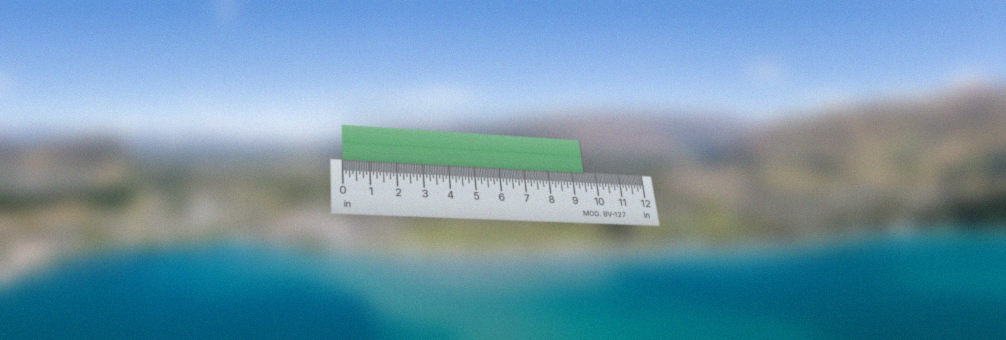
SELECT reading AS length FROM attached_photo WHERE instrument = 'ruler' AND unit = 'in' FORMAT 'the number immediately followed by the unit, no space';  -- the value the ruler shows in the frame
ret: 9.5in
